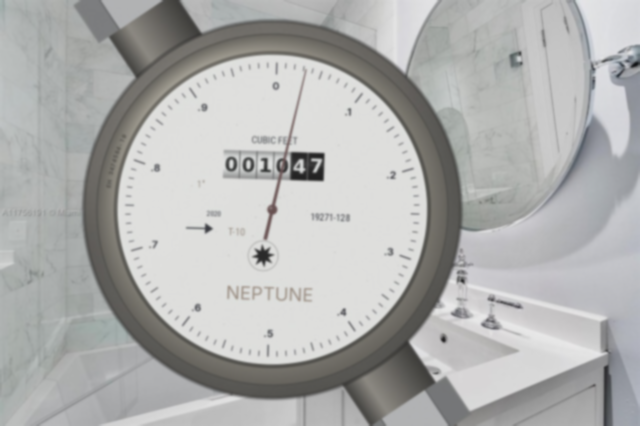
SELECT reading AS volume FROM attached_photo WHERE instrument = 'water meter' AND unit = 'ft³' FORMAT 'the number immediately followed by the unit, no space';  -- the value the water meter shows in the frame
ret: 1047.03ft³
